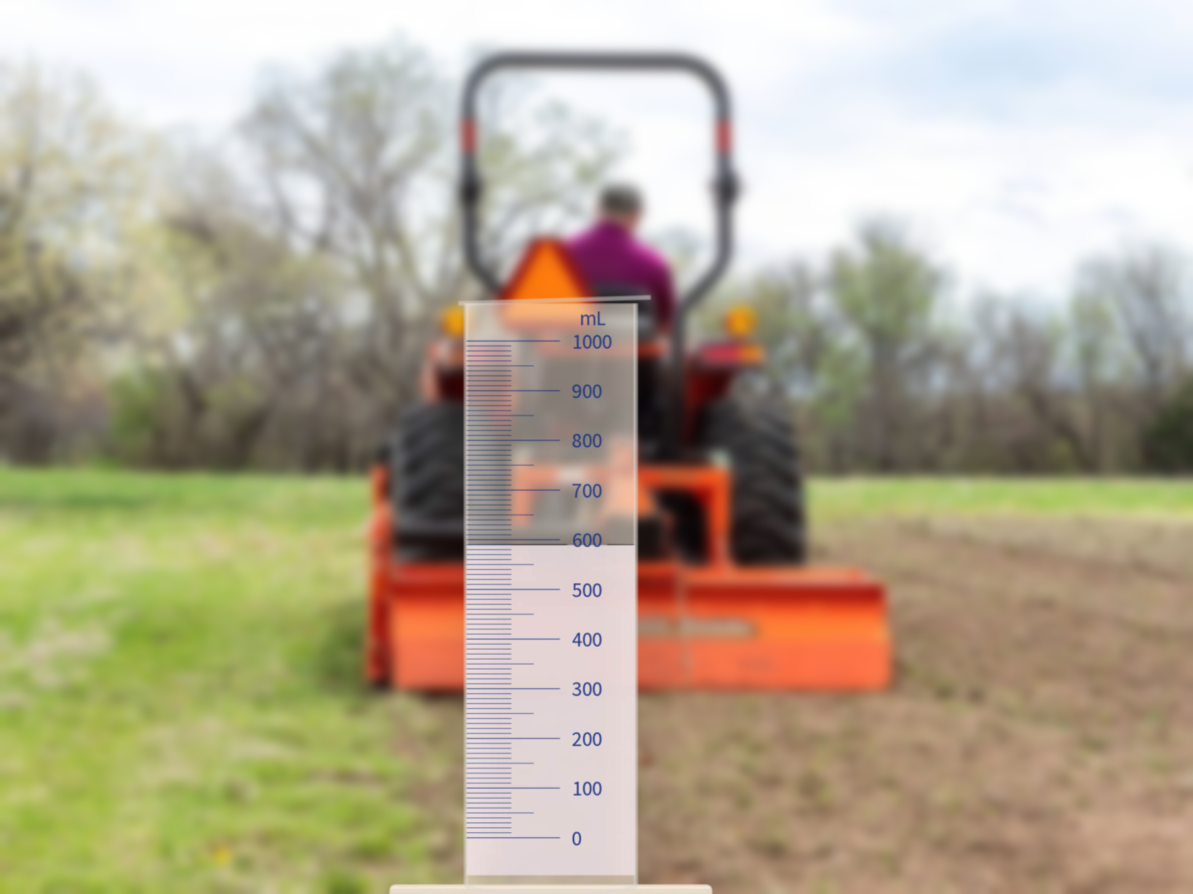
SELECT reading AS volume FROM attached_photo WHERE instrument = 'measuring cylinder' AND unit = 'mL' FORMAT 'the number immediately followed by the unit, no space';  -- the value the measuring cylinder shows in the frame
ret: 590mL
